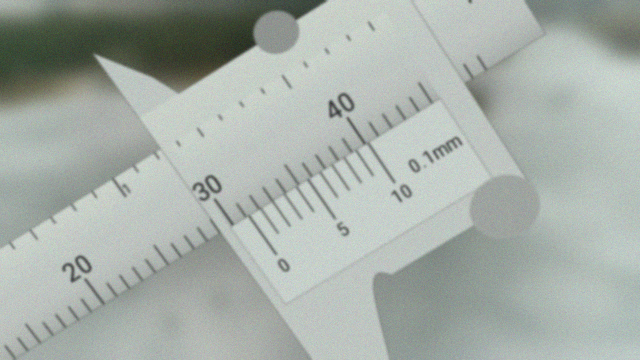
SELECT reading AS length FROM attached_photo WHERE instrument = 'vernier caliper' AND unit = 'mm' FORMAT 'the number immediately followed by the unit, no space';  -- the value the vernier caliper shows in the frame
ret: 31.2mm
